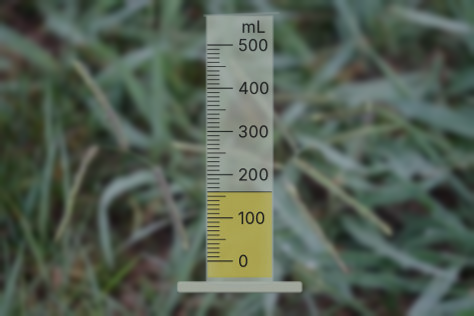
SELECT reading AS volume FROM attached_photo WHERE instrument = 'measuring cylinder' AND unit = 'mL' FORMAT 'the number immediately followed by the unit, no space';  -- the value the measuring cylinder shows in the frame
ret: 160mL
